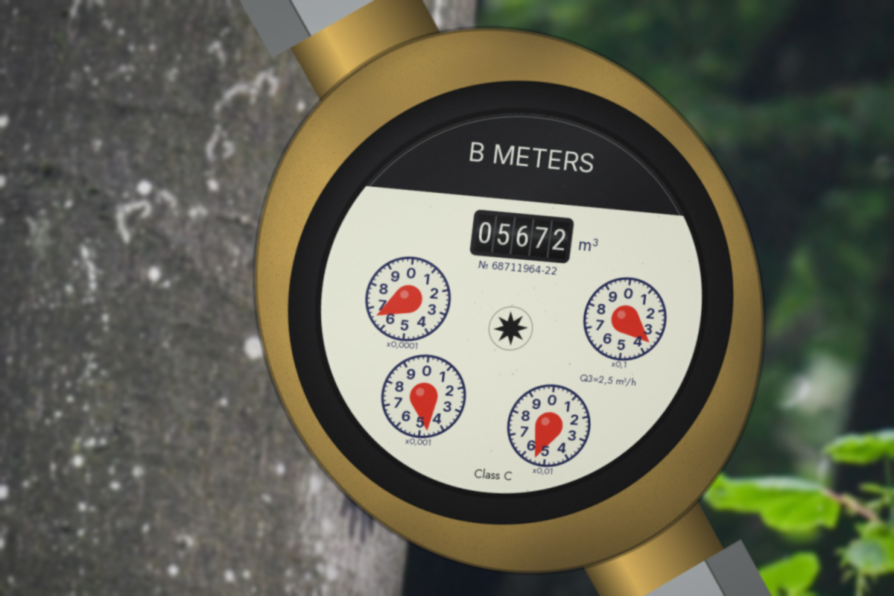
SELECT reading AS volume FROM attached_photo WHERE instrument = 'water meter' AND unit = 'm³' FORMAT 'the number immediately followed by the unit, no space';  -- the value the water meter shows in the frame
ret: 5672.3546m³
